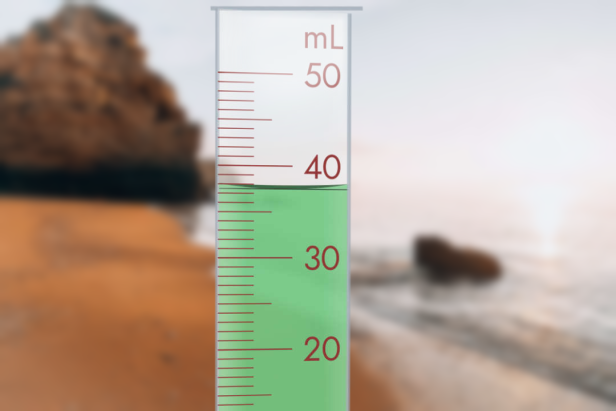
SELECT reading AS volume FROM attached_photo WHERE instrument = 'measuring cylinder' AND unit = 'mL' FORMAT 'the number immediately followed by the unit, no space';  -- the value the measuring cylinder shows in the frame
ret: 37.5mL
